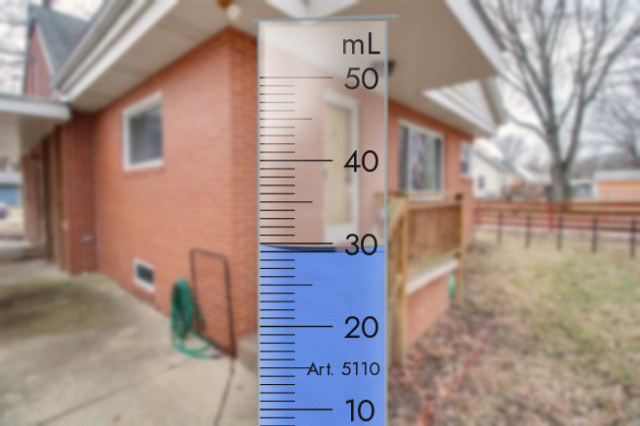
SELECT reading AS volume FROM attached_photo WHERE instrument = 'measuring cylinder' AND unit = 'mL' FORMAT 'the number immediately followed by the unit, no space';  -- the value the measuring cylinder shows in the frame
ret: 29mL
